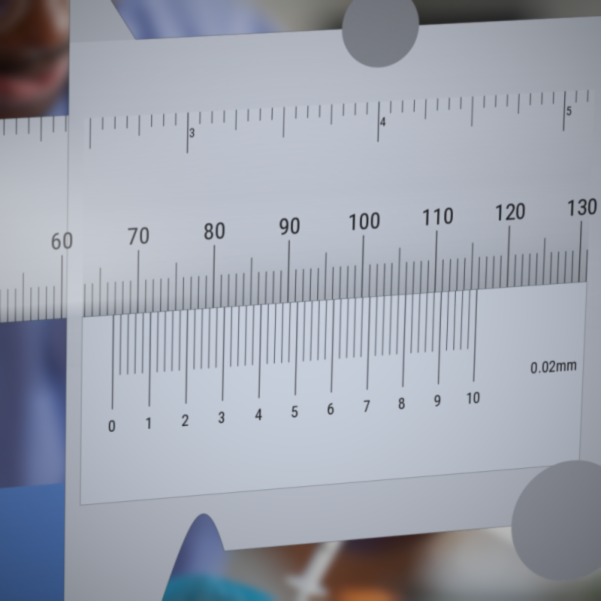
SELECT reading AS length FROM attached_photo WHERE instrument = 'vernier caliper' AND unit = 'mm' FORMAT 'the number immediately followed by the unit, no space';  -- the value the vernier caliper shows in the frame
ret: 66.8mm
